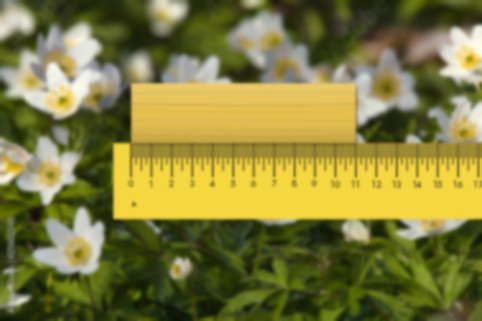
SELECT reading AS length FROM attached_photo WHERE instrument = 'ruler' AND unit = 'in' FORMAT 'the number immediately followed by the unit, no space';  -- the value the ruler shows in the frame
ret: 11in
